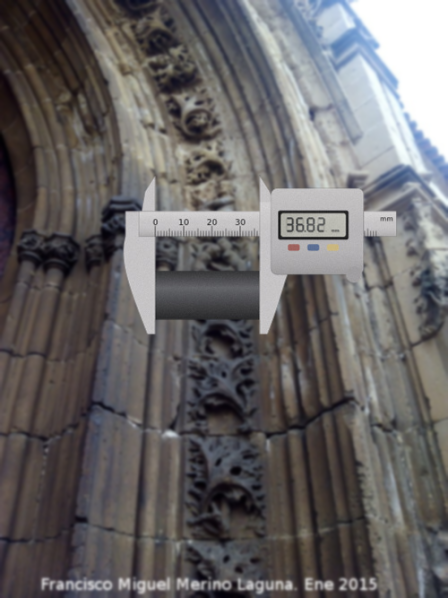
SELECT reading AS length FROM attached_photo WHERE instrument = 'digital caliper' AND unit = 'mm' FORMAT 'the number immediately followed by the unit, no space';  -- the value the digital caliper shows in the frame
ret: 36.82mm
